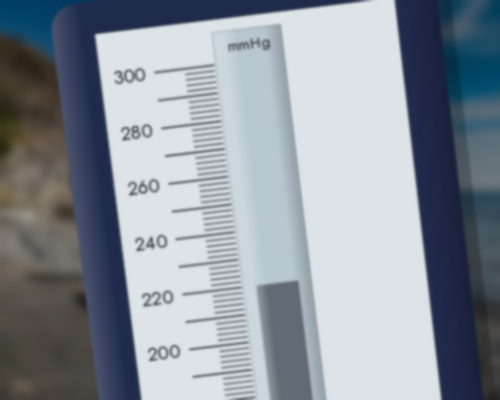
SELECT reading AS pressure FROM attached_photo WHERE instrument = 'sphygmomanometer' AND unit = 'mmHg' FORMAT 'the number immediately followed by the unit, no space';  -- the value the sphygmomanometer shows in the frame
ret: 220mmHg
